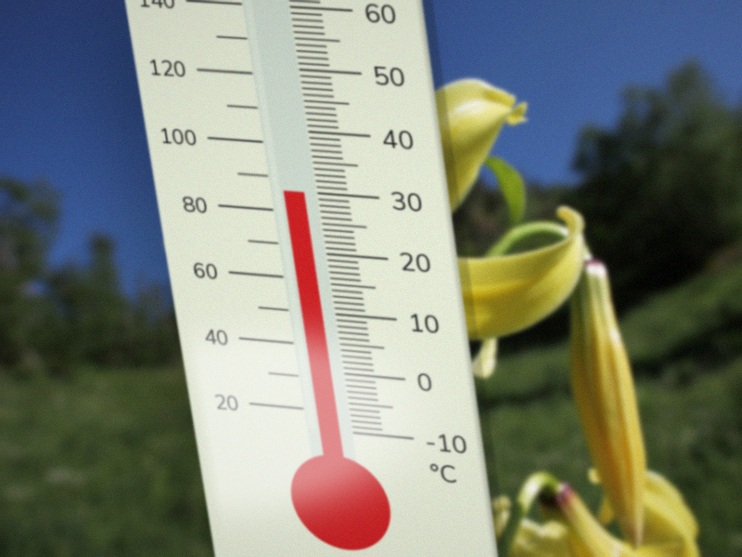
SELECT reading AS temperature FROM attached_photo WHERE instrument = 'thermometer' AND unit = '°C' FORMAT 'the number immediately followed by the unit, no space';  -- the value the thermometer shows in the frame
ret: 30°C
